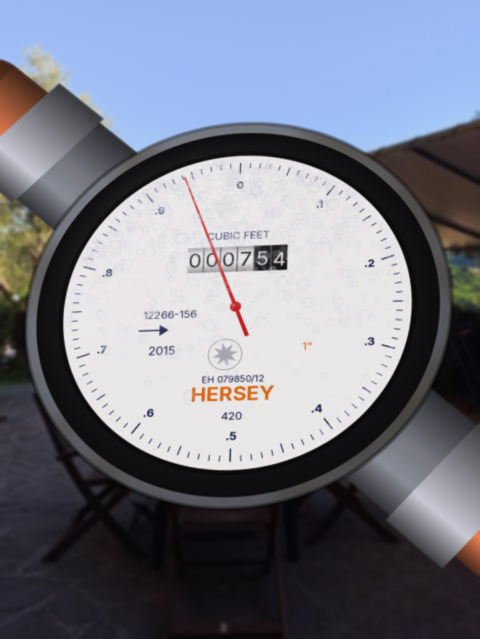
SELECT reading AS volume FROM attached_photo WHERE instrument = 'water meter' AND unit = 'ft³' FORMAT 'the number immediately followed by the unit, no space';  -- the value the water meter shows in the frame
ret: 753.94ft³
